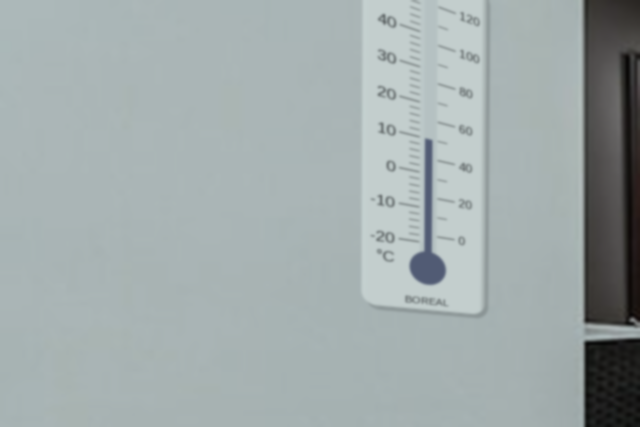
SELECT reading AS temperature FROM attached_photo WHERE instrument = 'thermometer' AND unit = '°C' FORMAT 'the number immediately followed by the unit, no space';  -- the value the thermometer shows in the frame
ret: 10°C
